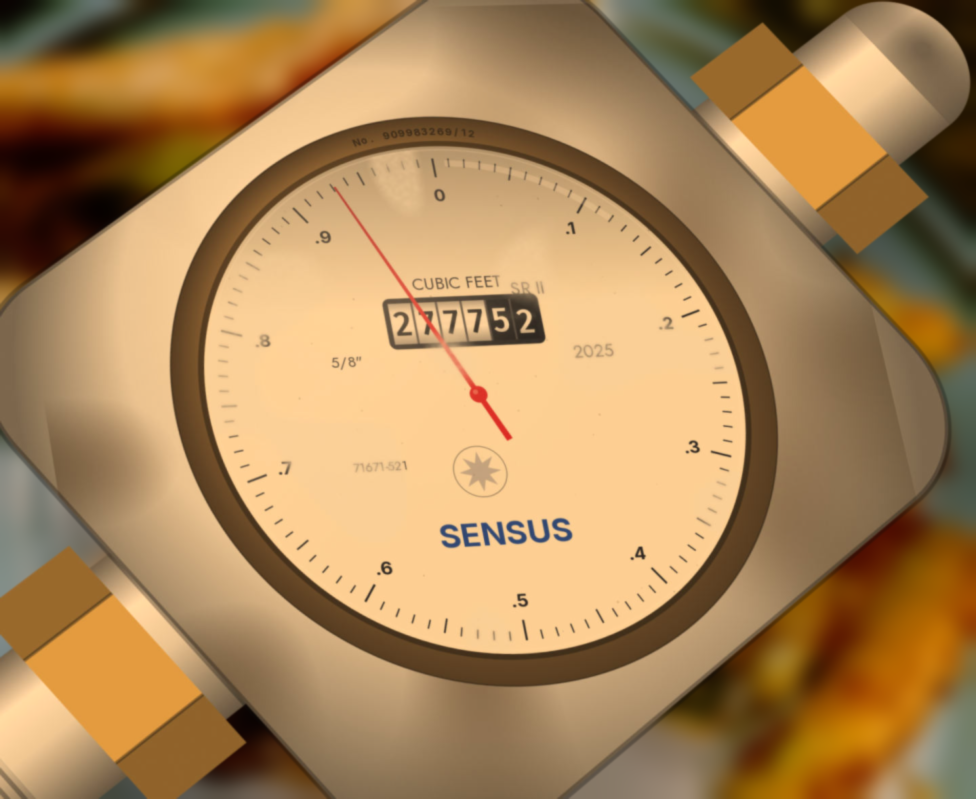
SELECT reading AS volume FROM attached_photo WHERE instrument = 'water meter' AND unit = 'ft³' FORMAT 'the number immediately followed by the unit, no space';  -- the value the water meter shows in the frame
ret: 277751.93ft³
